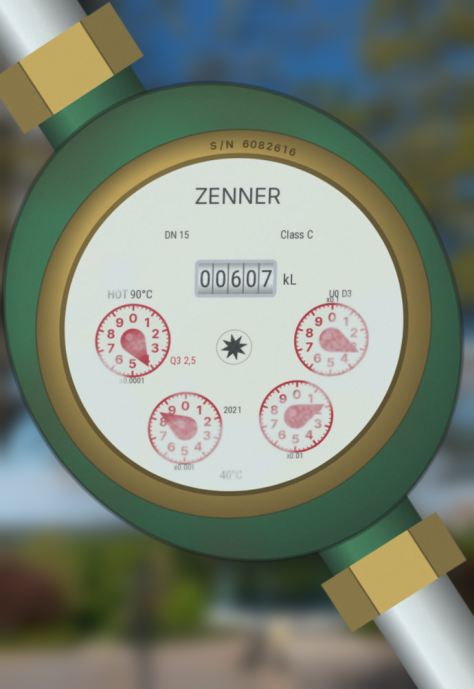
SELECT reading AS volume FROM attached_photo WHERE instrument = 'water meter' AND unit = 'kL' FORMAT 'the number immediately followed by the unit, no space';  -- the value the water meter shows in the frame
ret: 607.3184kL
